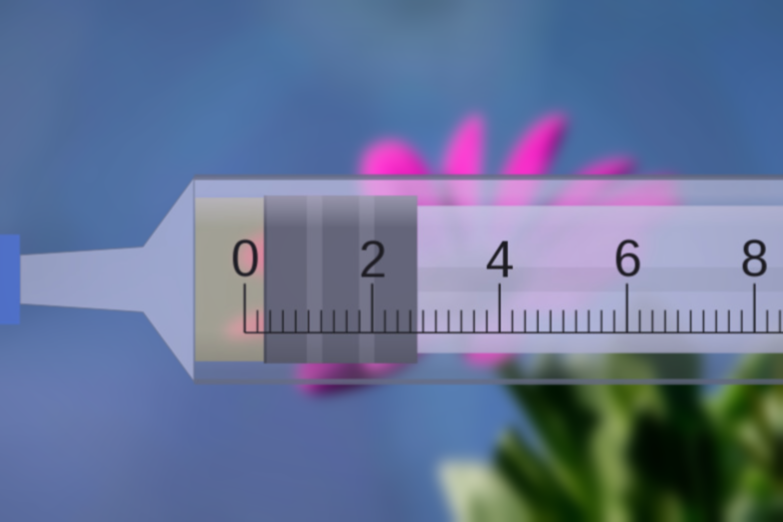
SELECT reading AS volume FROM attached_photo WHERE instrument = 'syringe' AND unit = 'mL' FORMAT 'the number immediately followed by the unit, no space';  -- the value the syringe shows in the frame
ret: 0.3mL
